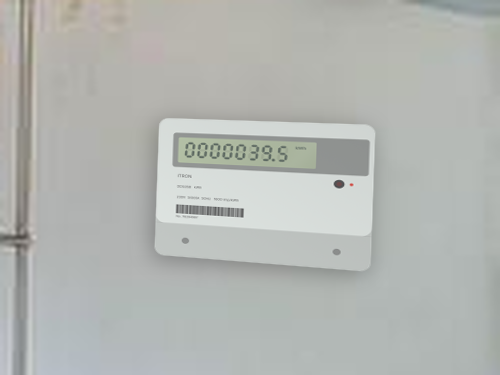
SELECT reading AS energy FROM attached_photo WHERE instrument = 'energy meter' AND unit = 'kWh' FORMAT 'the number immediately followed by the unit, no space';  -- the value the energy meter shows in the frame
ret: 39.5kWh
